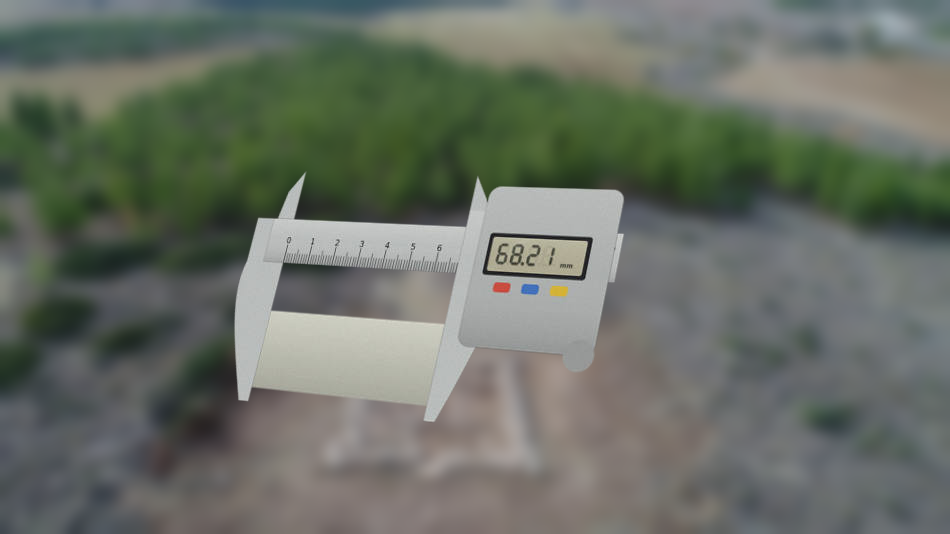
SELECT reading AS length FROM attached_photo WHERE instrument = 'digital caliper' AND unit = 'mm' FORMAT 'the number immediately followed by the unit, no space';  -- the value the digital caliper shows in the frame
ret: 68.21mm
